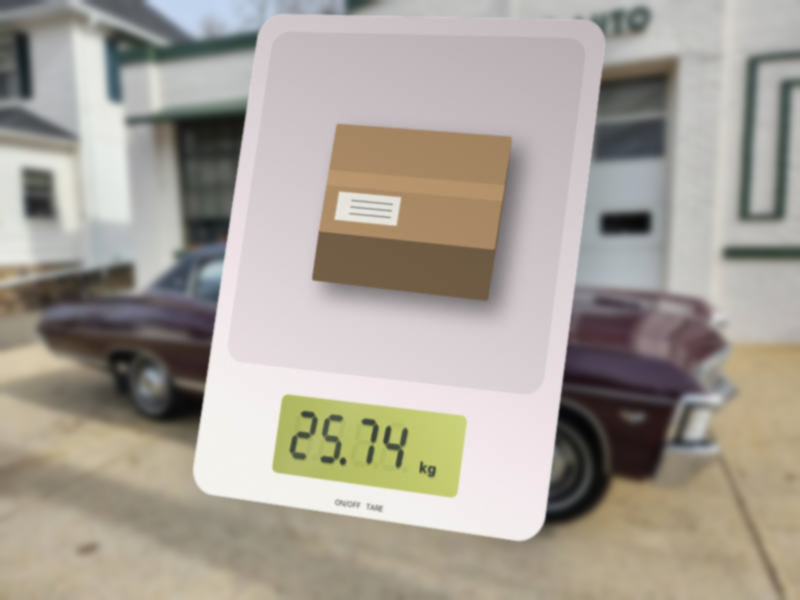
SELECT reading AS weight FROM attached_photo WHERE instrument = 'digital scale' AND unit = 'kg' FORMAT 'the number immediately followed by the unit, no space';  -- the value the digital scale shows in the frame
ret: 25.74kg
